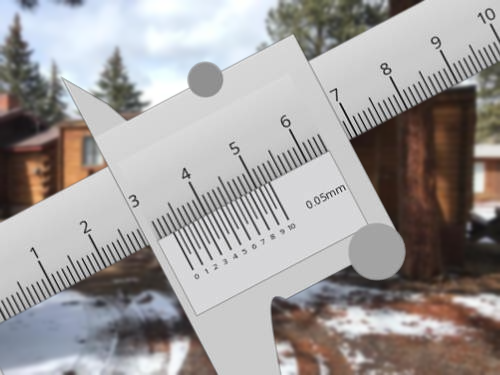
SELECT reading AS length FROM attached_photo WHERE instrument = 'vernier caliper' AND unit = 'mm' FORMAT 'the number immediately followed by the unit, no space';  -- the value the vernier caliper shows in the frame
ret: 33.4mm
